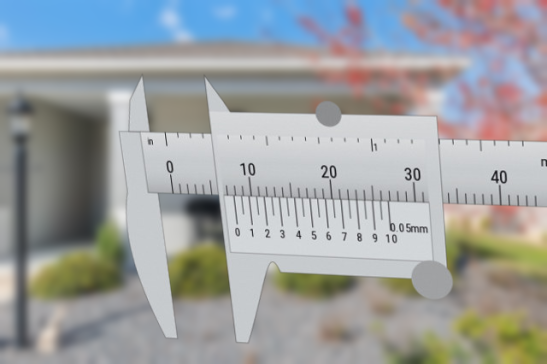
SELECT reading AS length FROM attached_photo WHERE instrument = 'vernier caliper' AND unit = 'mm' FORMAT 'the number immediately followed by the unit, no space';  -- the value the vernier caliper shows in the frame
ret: 7.8mm
